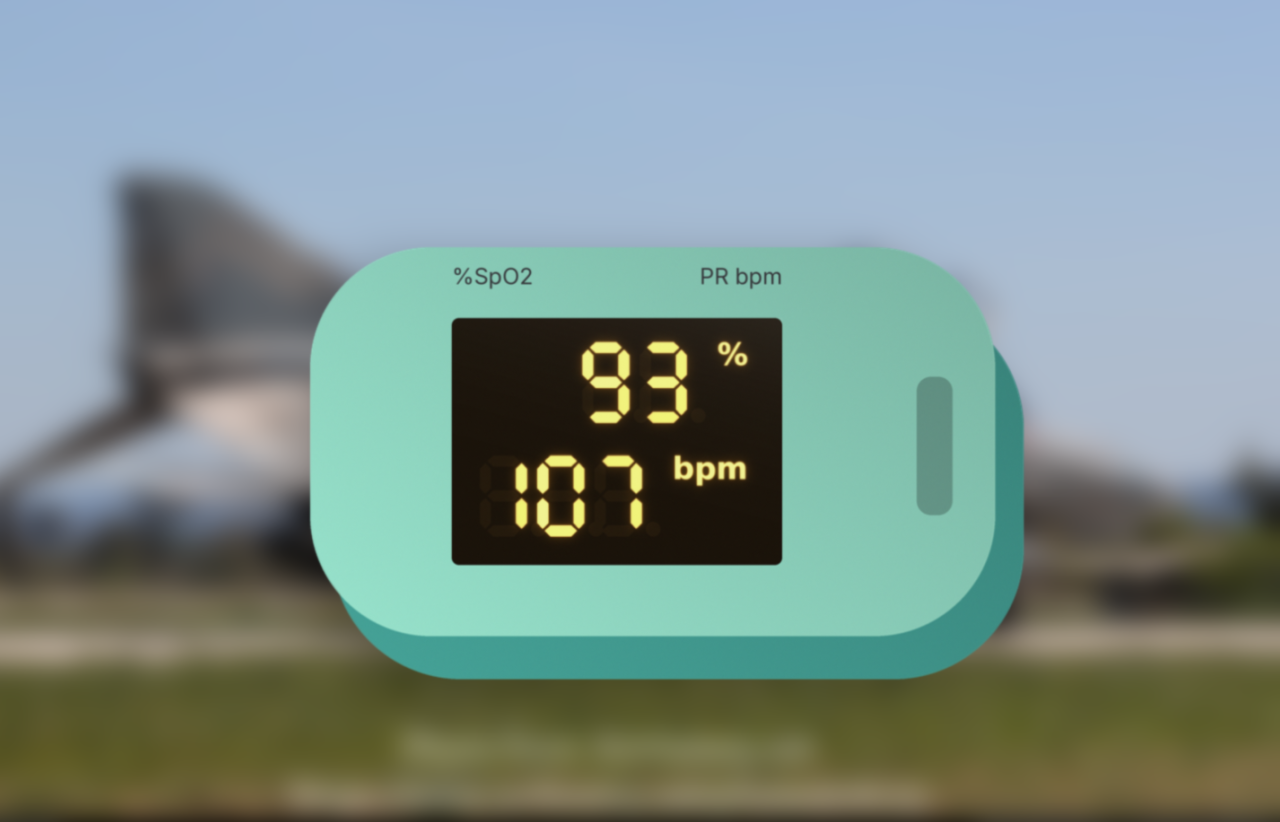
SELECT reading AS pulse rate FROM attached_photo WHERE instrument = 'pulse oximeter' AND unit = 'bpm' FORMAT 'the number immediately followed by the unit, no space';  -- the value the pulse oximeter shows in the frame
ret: 107bpm
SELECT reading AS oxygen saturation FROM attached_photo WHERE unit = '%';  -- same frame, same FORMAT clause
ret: 93%
